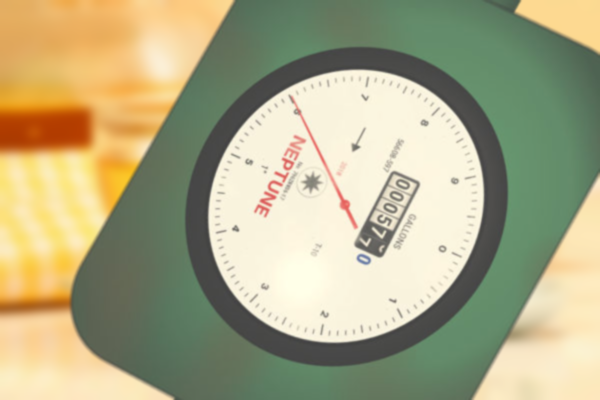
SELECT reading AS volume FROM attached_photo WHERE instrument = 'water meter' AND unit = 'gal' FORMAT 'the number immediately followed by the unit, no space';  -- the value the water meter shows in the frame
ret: 5766.0gal
